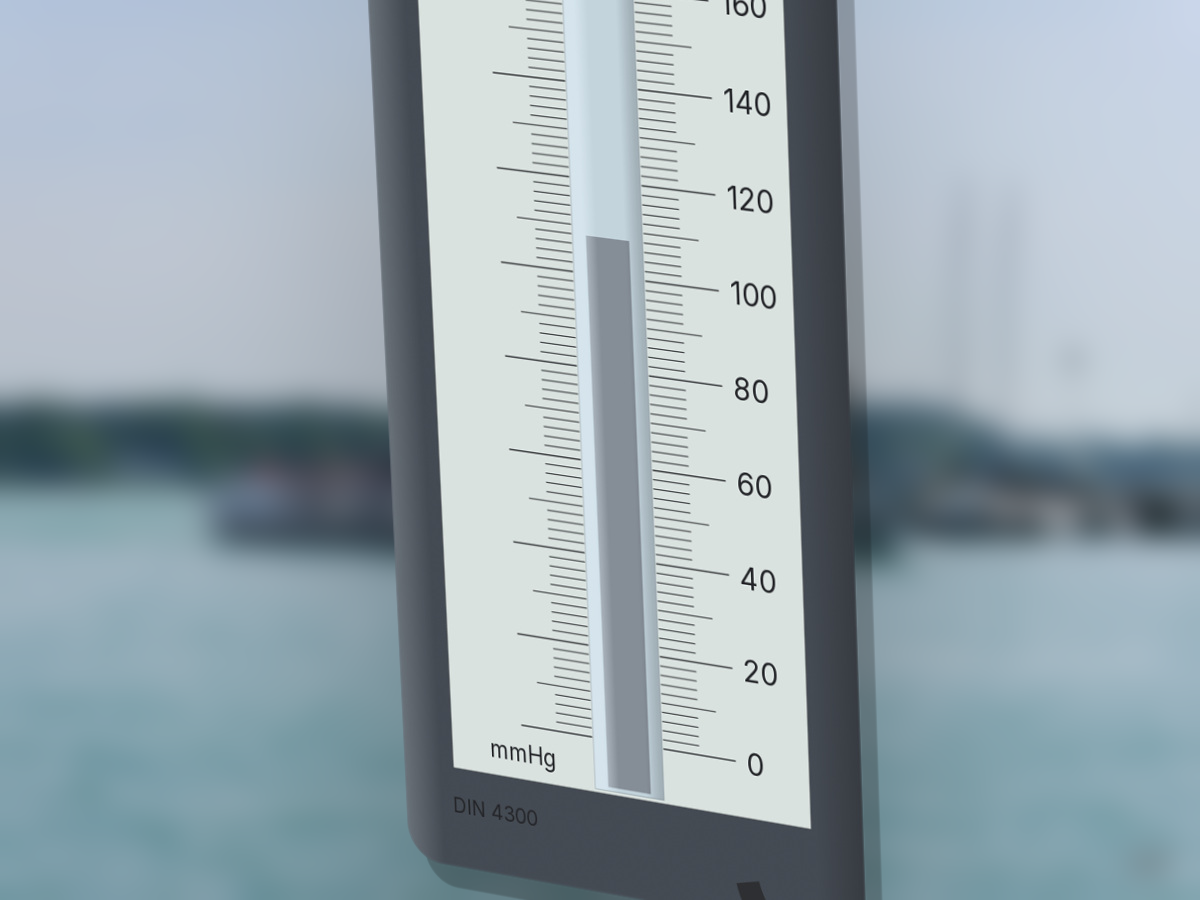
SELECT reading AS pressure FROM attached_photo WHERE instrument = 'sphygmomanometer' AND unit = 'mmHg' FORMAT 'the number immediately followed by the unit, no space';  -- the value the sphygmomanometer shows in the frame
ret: 108mmHg
